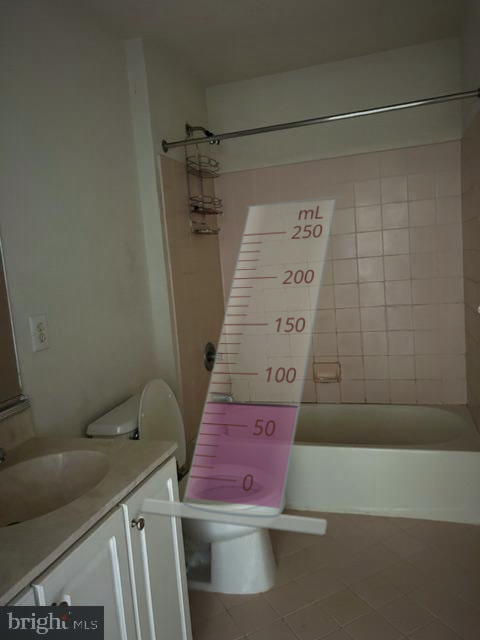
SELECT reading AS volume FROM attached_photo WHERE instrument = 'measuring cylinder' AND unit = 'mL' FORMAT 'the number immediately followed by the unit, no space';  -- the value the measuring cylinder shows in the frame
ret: 70mL
